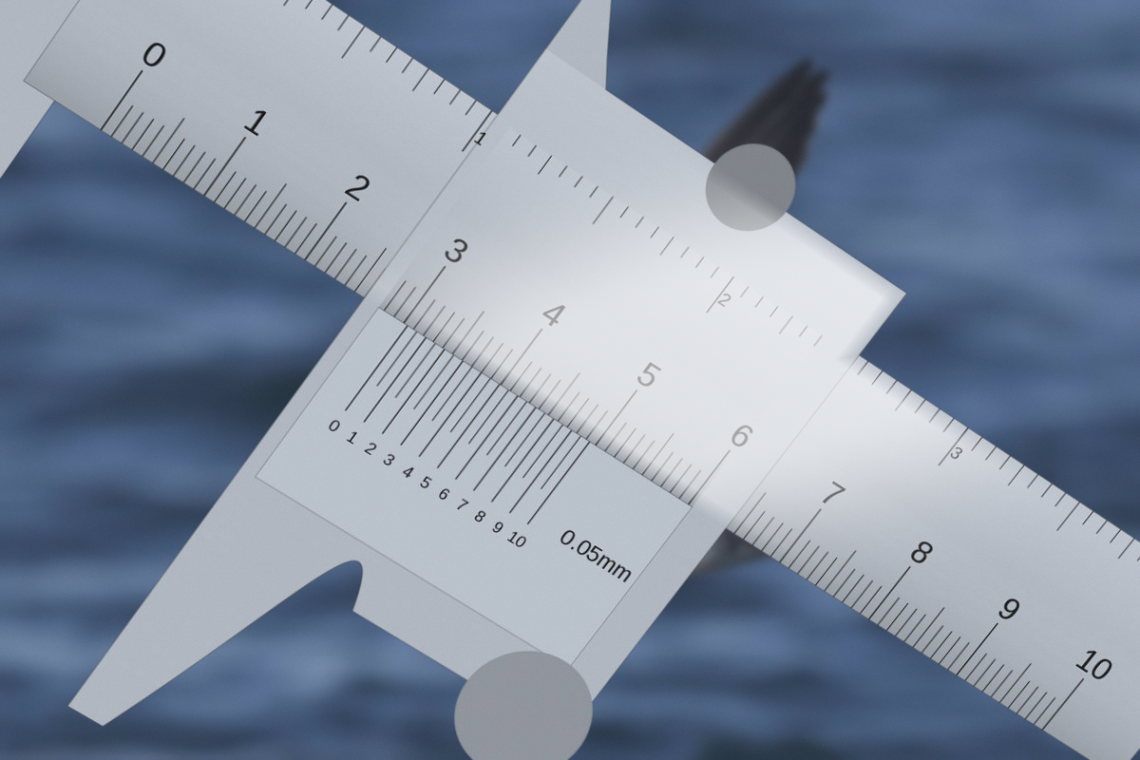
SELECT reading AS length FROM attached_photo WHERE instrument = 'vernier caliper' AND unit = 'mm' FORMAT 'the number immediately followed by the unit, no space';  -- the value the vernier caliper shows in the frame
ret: 30.4mm
